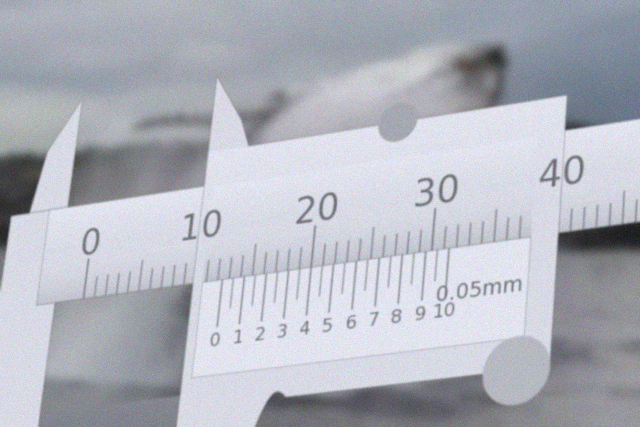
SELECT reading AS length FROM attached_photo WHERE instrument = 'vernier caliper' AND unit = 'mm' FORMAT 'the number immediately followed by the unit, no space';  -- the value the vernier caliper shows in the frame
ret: 12.4mm
